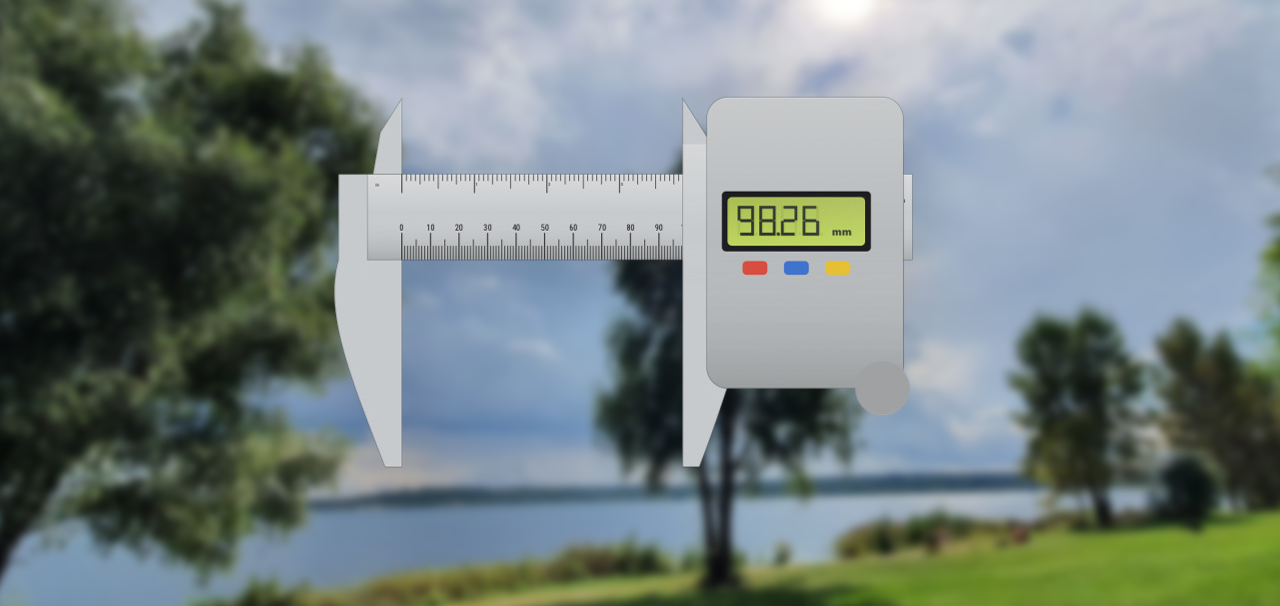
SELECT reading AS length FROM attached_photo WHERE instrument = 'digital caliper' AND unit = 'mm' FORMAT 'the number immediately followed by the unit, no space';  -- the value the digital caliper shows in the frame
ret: 98.26mm
